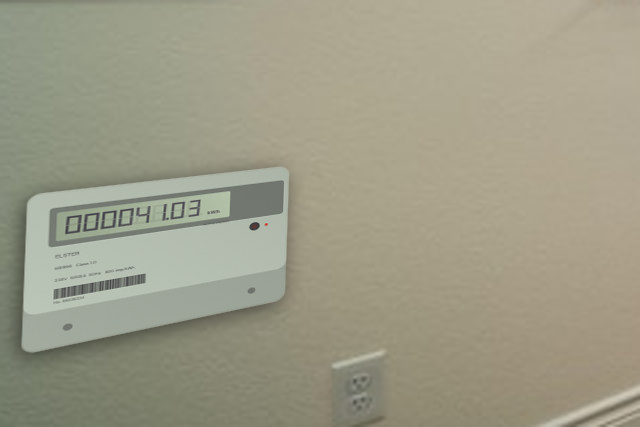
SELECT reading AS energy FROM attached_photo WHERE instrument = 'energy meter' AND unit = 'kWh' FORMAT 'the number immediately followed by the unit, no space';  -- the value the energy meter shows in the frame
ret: 41.03kWh
